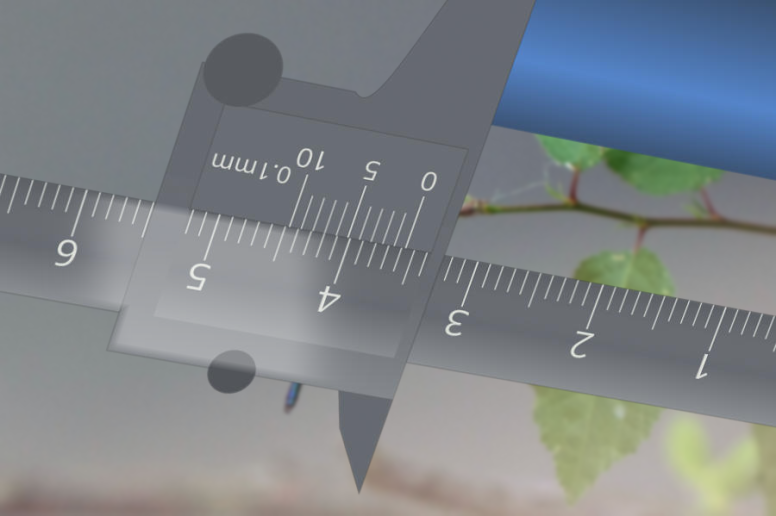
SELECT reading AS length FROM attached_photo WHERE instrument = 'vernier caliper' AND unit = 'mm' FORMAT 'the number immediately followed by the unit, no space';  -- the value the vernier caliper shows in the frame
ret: 35.7mm
